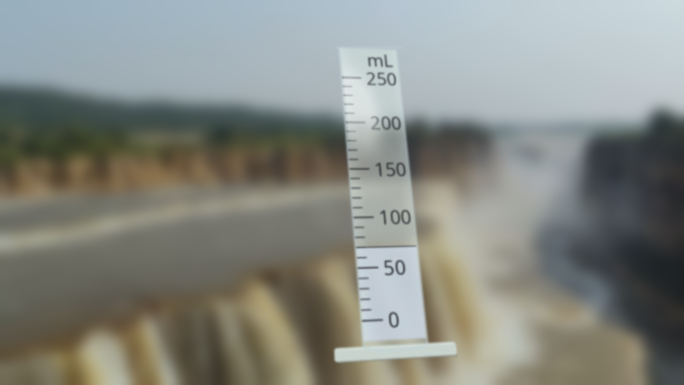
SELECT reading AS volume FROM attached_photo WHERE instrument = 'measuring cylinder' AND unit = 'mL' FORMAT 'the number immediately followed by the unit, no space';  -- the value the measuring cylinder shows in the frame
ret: 70mL
